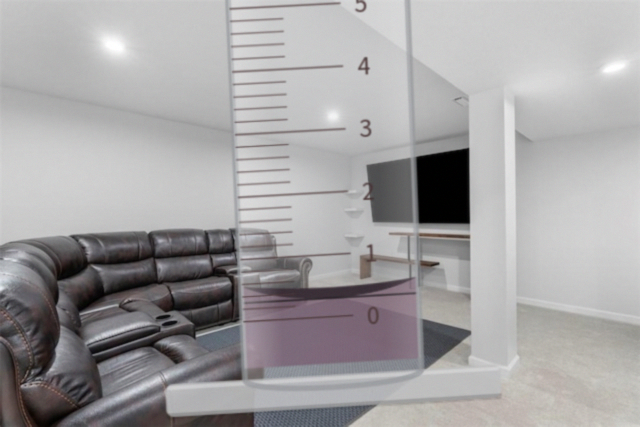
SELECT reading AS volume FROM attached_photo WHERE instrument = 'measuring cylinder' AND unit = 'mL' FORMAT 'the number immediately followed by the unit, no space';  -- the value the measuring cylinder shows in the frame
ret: 0.3mL
